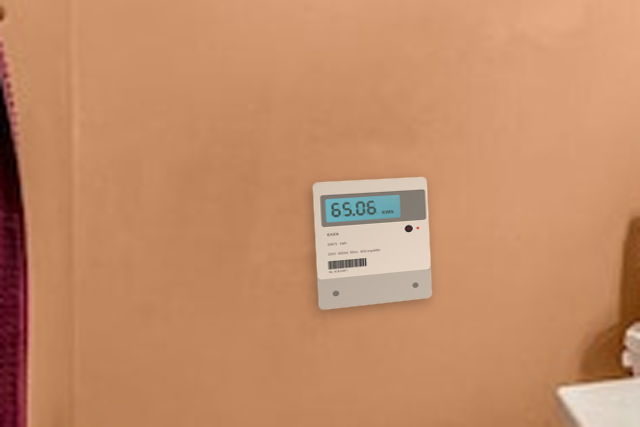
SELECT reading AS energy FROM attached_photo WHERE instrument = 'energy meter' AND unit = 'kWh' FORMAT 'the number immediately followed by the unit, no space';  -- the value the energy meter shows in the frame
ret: 65.06kWh
